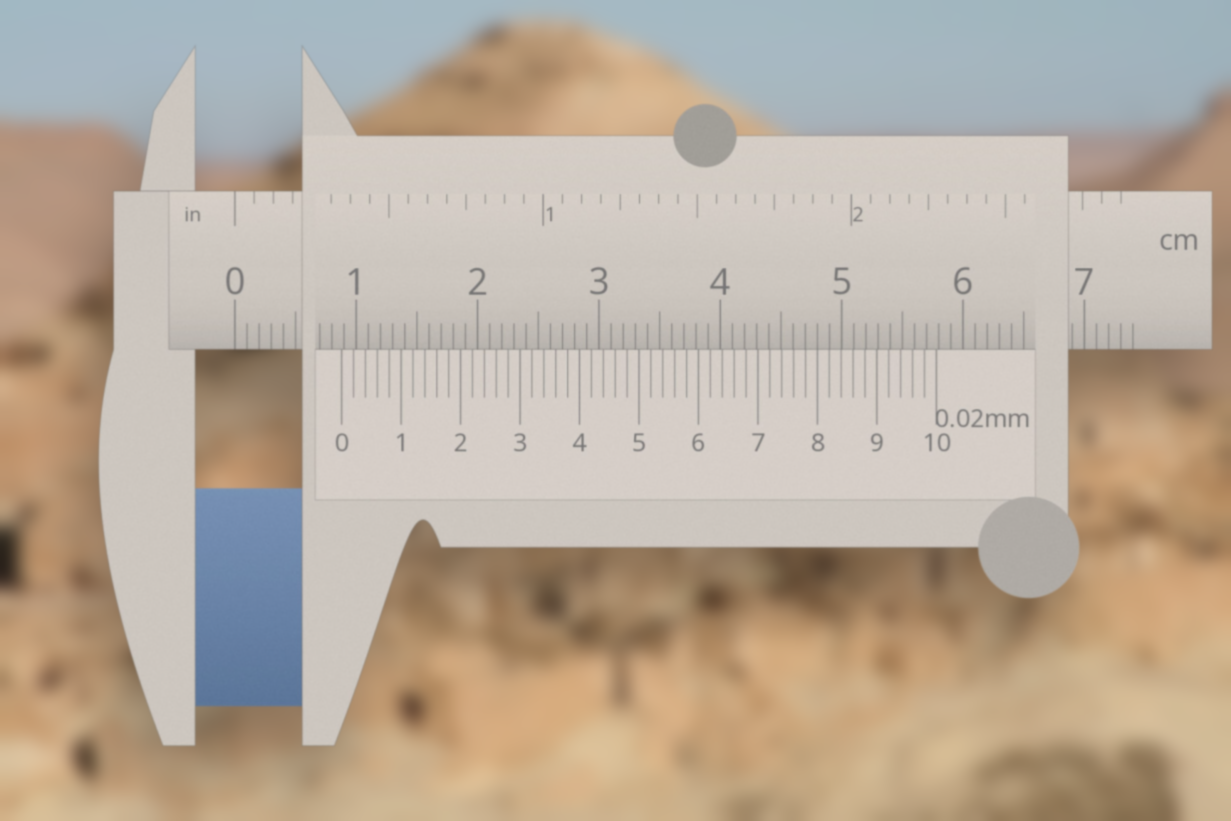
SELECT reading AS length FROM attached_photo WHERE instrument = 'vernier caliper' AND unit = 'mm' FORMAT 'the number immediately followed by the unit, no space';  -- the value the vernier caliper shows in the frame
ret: 8.8mm
